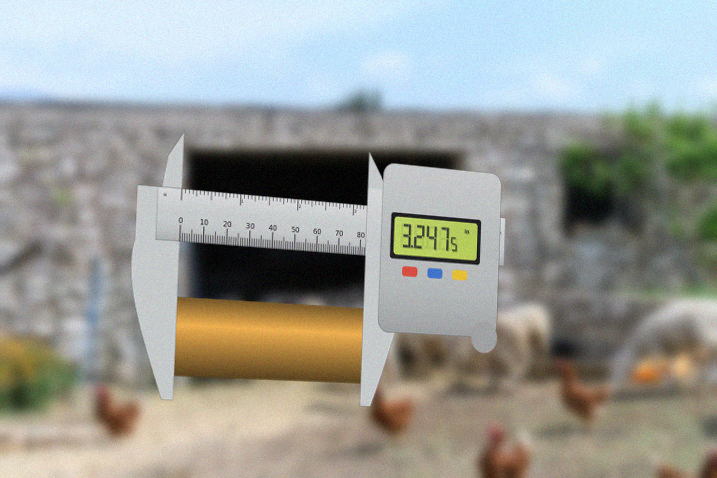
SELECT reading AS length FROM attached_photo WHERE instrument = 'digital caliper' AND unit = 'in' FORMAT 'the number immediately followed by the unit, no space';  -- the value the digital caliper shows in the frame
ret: 3.2475in
